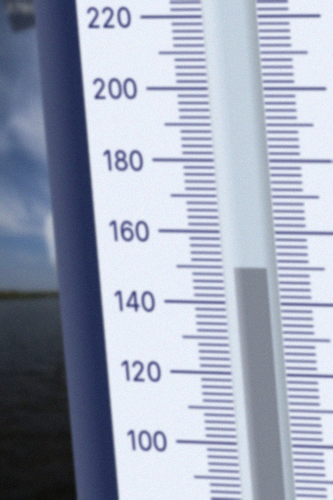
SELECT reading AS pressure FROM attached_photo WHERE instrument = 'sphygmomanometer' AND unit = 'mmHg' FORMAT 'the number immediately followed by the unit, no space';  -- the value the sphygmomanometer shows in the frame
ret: 150mmHg
